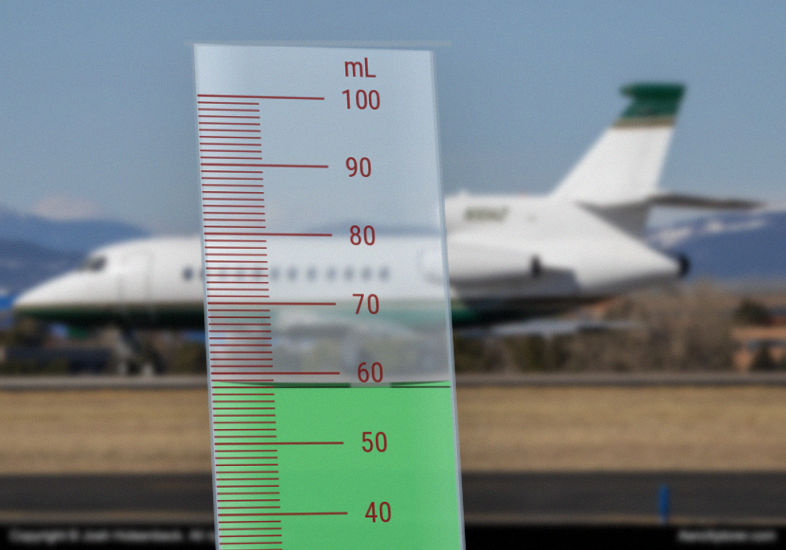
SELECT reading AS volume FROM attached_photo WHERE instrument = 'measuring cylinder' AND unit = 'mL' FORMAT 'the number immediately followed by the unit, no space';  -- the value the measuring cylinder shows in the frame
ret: 58mL
